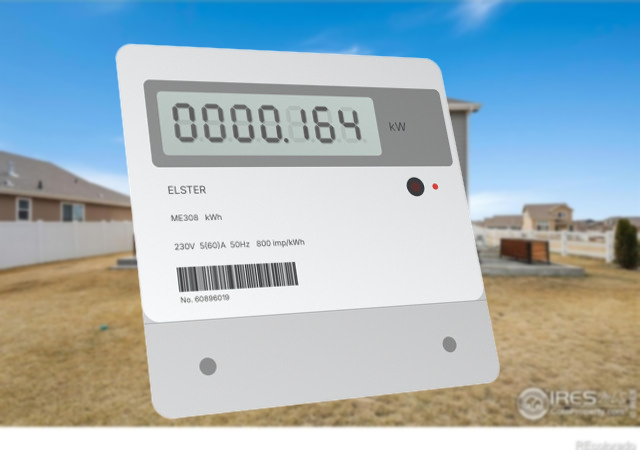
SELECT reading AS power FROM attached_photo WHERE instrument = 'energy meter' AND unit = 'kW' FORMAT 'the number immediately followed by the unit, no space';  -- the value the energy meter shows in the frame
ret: 0.164kW
